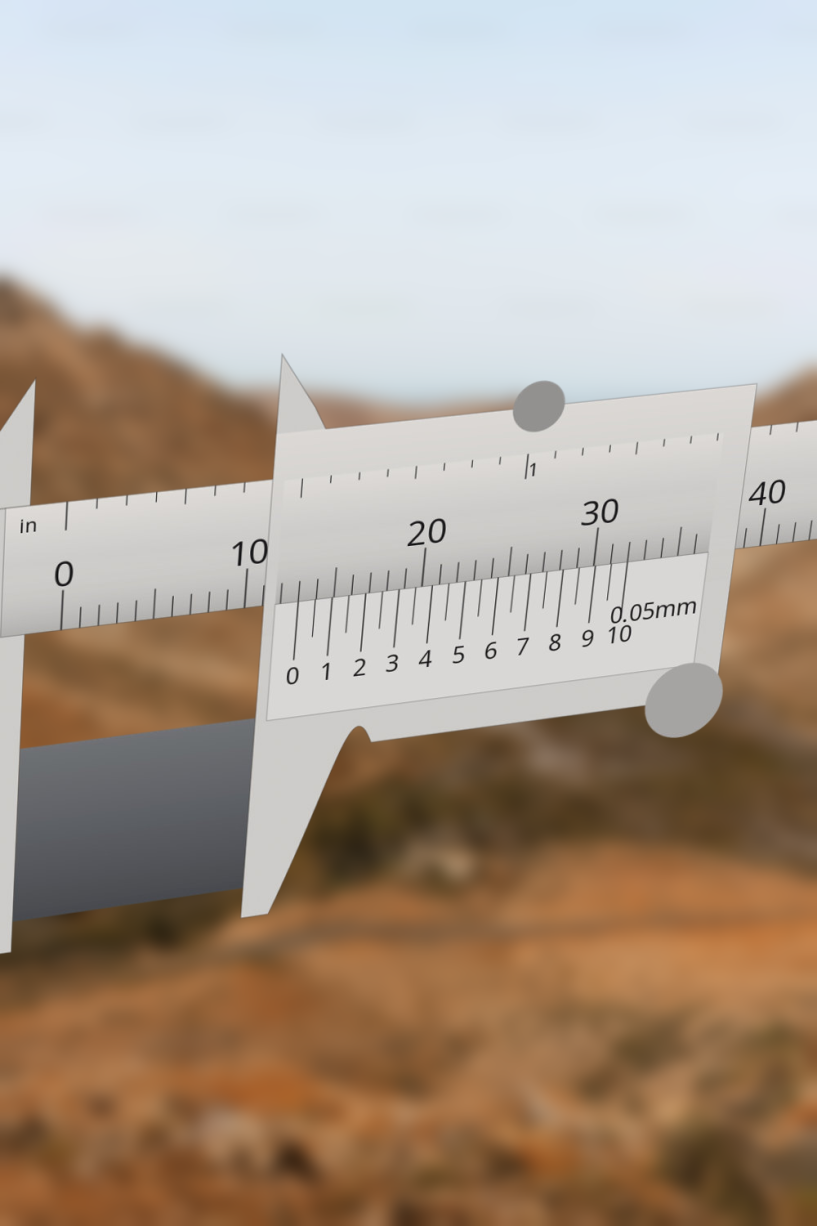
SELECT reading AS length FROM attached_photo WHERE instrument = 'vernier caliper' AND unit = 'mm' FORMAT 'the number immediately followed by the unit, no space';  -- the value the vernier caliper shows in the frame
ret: 13.0mm
